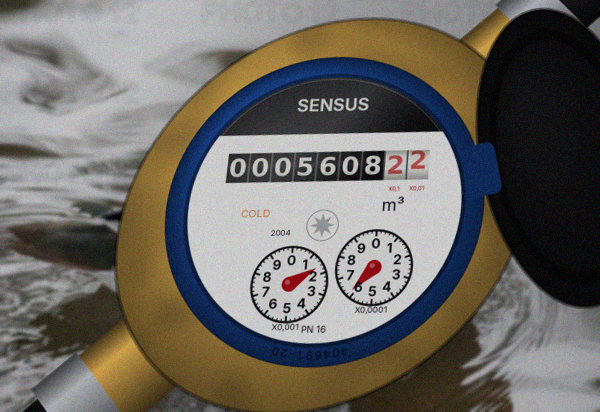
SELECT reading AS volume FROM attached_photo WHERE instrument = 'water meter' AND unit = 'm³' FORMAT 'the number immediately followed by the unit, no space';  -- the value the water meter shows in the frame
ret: 5608.2216m³
